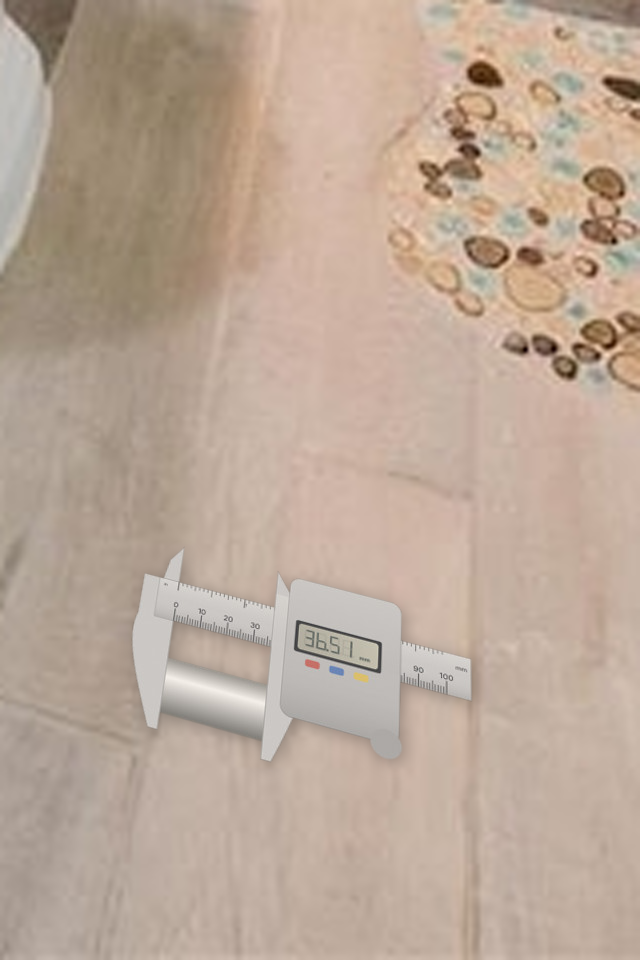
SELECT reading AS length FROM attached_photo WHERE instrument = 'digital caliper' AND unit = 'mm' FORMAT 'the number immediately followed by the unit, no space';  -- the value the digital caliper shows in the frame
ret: 36.51mm
